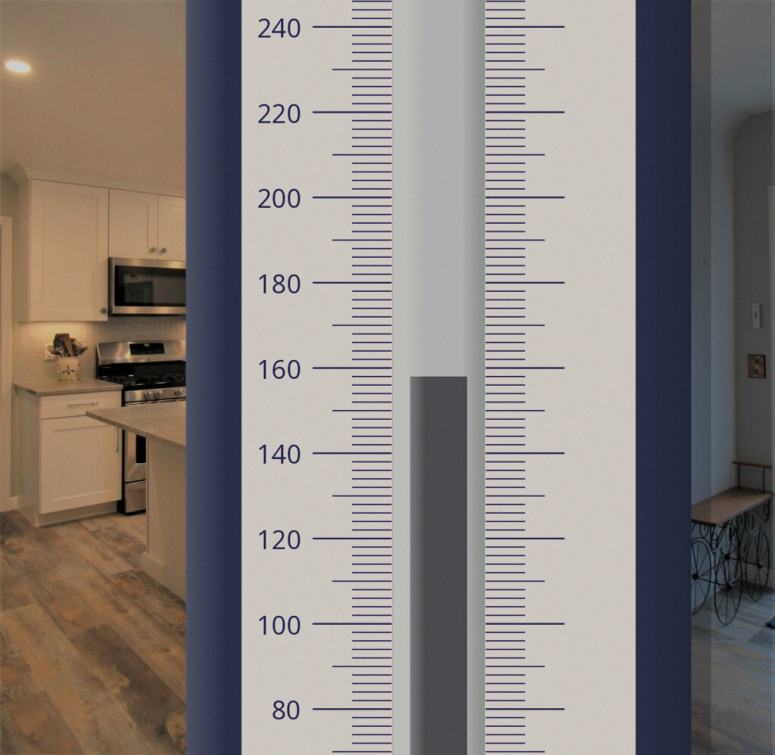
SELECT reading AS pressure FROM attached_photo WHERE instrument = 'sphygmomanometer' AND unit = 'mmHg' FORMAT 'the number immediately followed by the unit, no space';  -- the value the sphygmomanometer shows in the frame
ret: 158mmHg
